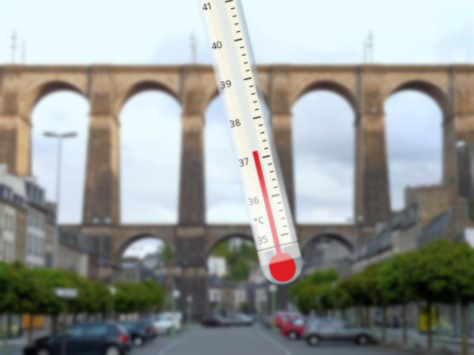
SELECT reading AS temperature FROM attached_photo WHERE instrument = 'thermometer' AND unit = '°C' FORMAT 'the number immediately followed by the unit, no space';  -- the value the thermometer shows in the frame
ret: 37.2°C
